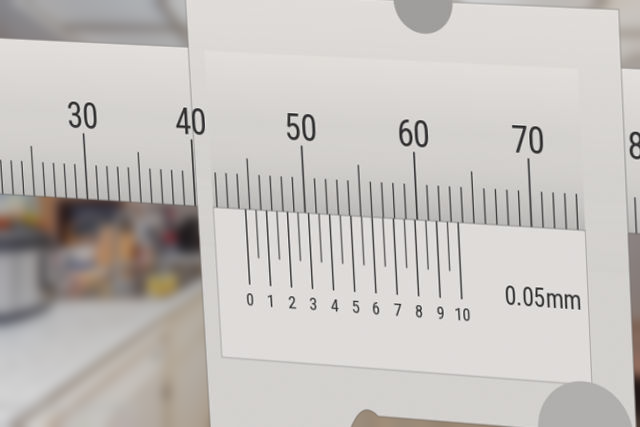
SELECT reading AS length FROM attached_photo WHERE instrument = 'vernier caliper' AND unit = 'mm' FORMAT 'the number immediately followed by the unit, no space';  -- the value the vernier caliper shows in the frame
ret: 44.6mm
